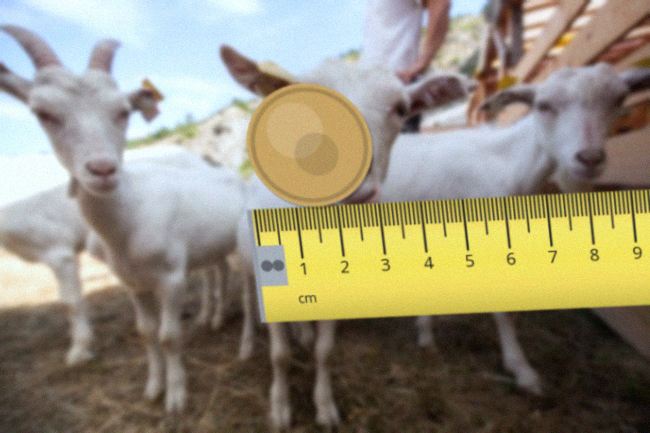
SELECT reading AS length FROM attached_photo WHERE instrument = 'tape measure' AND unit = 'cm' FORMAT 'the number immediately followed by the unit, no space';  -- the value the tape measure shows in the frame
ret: 3cm
